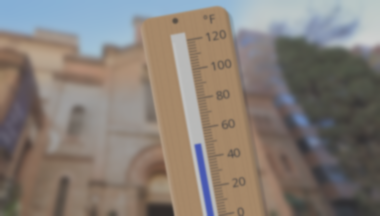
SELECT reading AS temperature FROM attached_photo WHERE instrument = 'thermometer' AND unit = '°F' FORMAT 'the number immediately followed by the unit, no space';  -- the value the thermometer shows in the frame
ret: 50°F
